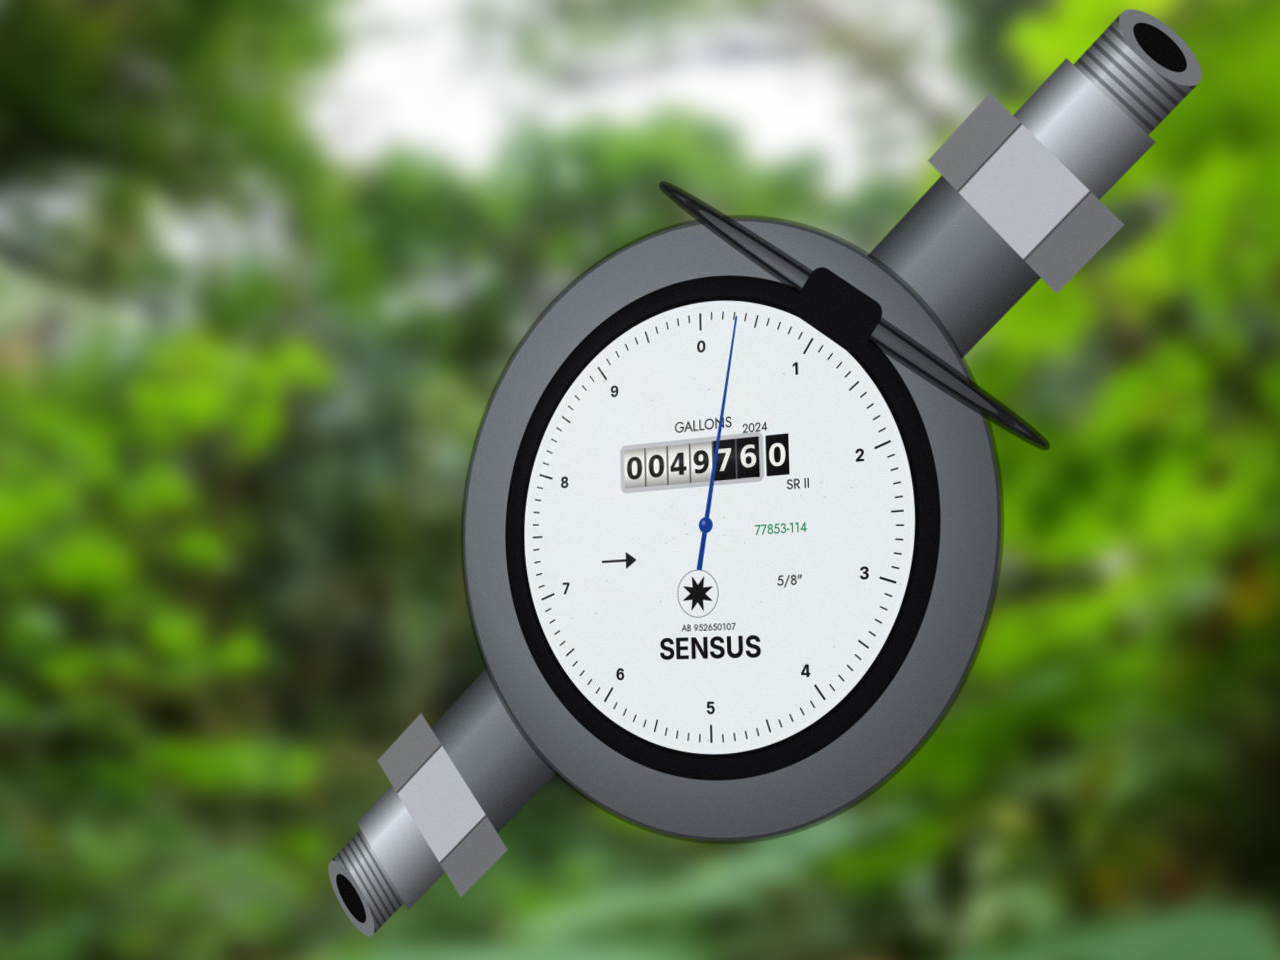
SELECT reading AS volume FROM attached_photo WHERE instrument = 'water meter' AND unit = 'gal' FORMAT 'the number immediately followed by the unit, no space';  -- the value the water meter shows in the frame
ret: 49760.3gal
